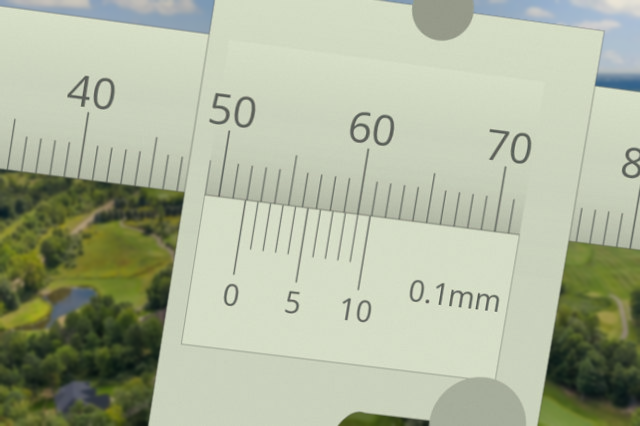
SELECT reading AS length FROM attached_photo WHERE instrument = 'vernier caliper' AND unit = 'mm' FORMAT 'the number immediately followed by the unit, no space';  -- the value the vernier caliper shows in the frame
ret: 51.9mm
